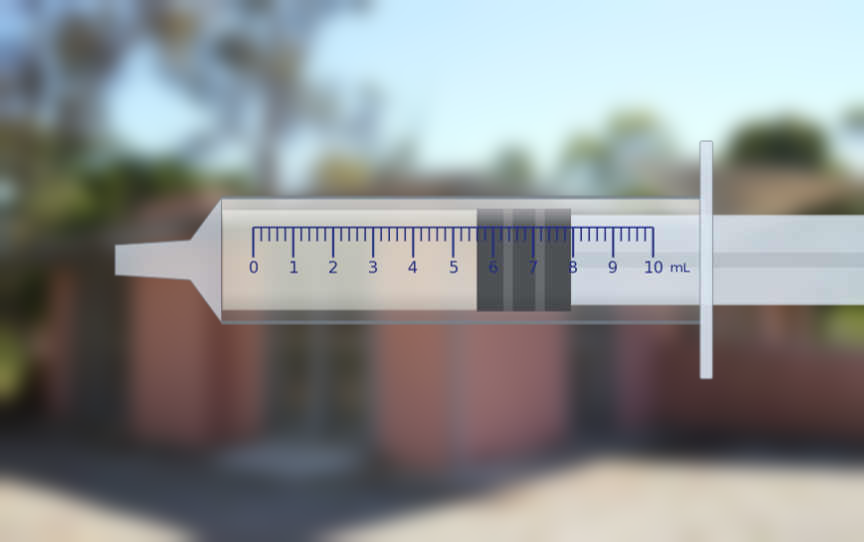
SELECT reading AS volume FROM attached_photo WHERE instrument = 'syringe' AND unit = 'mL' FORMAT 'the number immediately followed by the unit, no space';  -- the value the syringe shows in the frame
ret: 5.6mL
